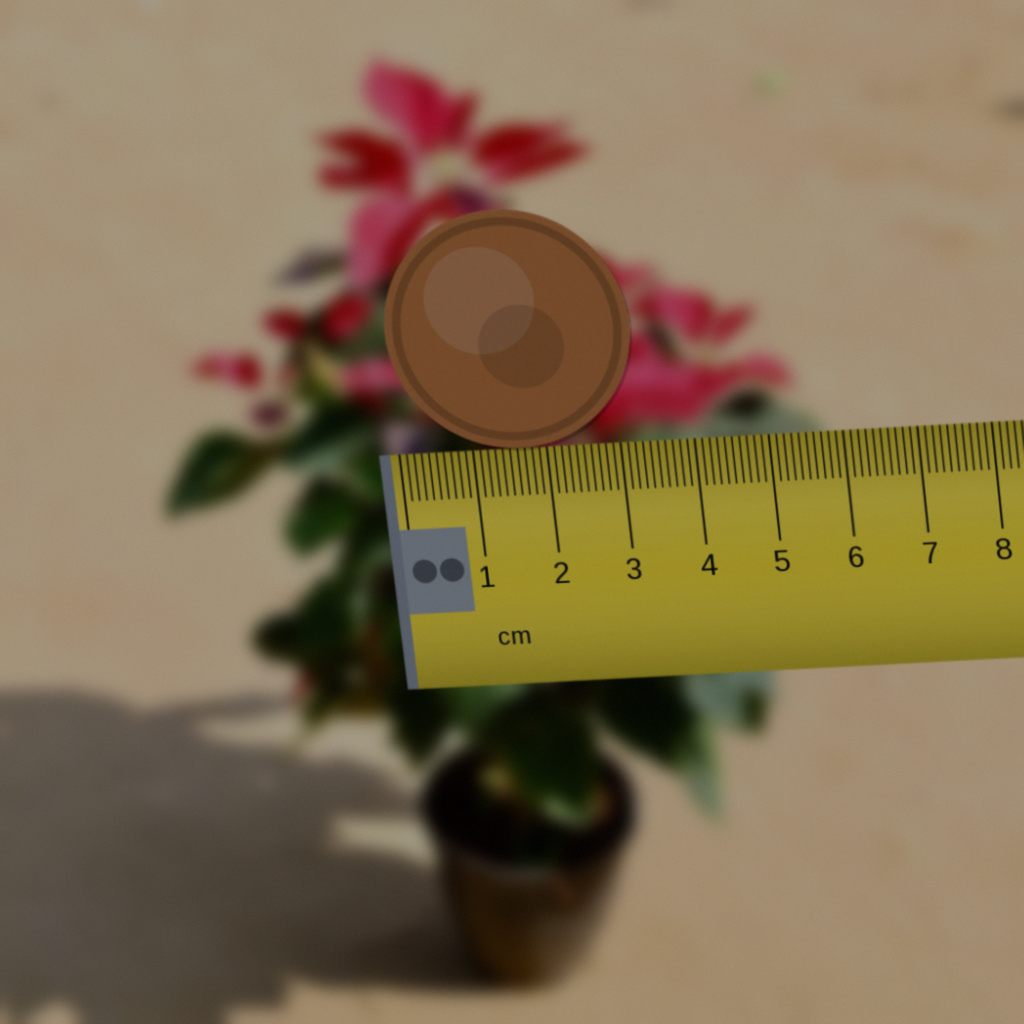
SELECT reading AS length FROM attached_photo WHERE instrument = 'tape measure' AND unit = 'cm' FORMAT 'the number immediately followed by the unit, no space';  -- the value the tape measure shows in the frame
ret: 3.3cm
